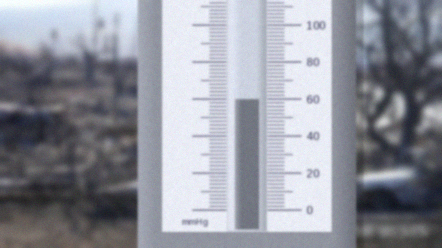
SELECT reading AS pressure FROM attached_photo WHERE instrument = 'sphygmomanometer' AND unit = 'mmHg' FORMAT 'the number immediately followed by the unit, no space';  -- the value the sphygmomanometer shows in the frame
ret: 60mmHg
